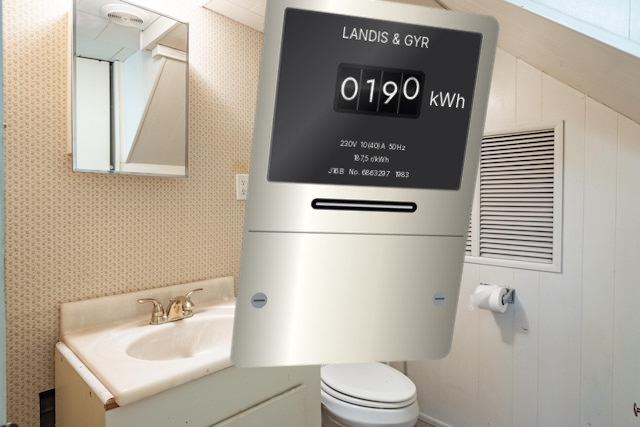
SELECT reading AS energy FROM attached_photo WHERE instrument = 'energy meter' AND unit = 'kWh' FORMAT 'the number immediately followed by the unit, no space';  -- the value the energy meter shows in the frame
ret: 190kWh
